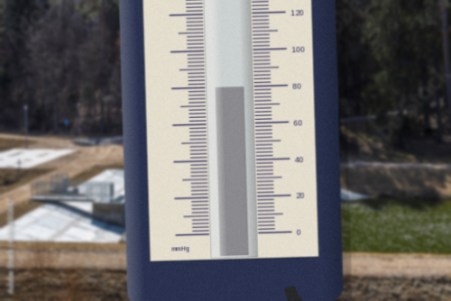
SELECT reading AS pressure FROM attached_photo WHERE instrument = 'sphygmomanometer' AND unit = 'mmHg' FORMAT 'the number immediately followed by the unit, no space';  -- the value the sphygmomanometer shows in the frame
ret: 80mmHg
